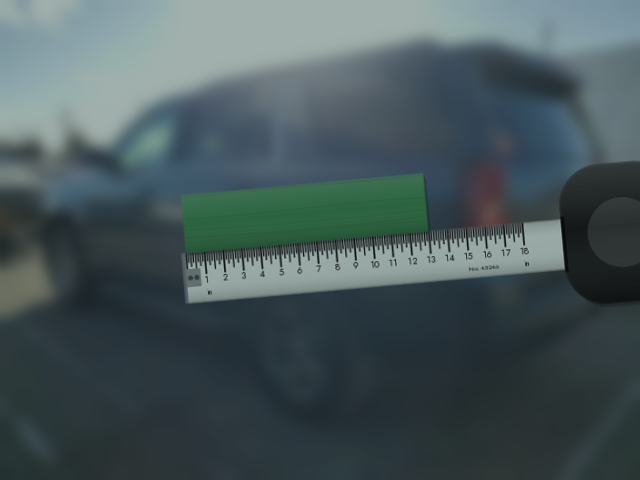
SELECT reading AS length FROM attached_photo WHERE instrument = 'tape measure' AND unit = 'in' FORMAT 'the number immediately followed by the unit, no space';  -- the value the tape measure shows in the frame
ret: 13in
